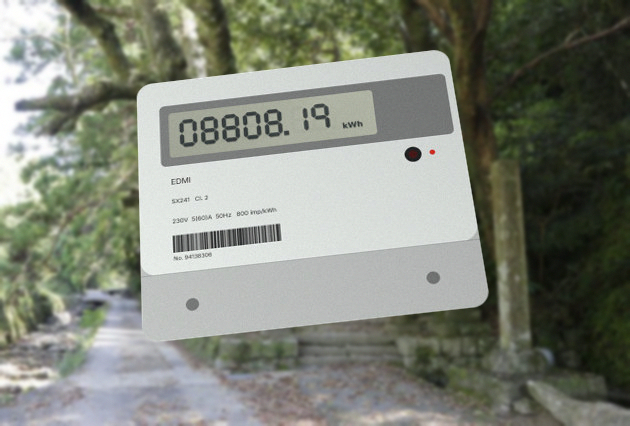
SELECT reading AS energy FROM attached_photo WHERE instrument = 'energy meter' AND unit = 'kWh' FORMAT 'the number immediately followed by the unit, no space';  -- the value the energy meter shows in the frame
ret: 8808.19kWh
